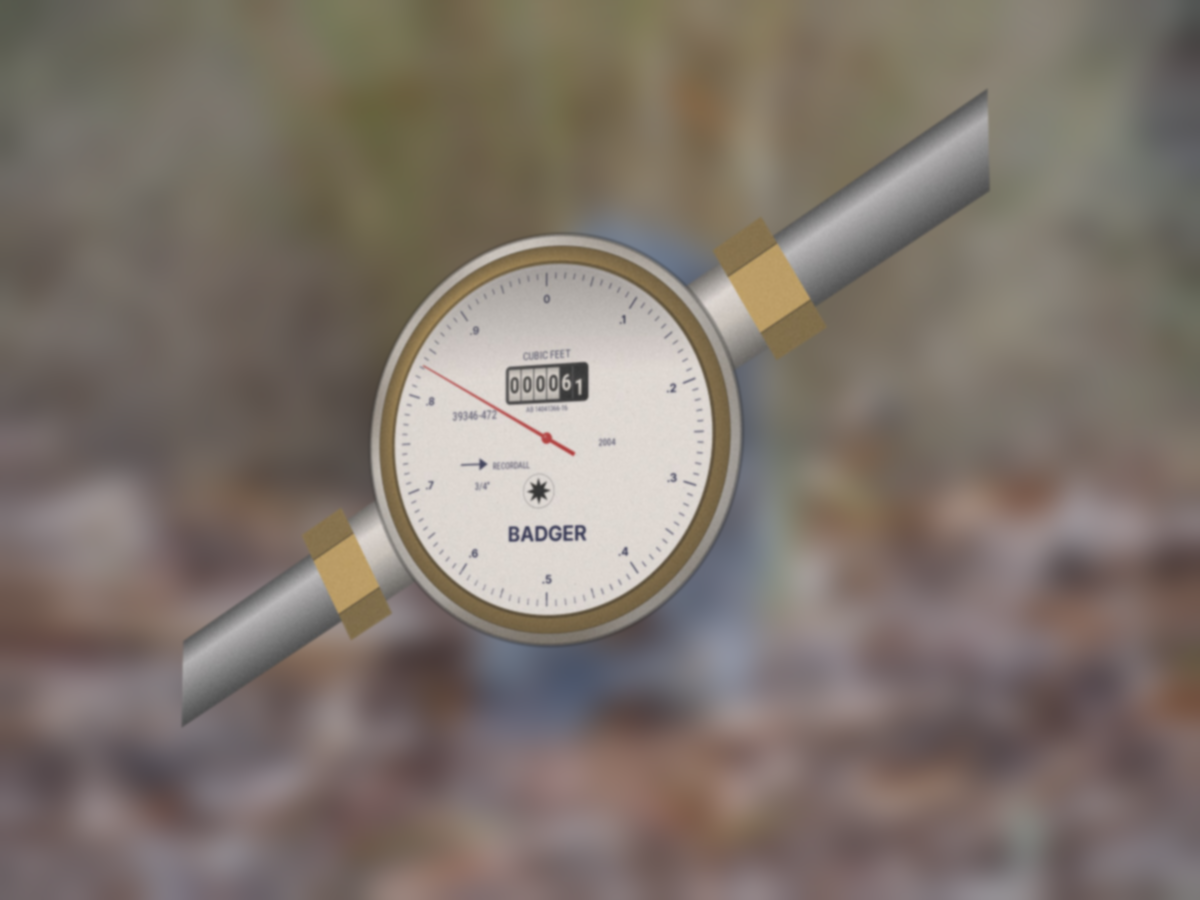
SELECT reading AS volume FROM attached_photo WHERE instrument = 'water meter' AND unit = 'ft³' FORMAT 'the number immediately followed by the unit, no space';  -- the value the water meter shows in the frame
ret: 60.83ft³
